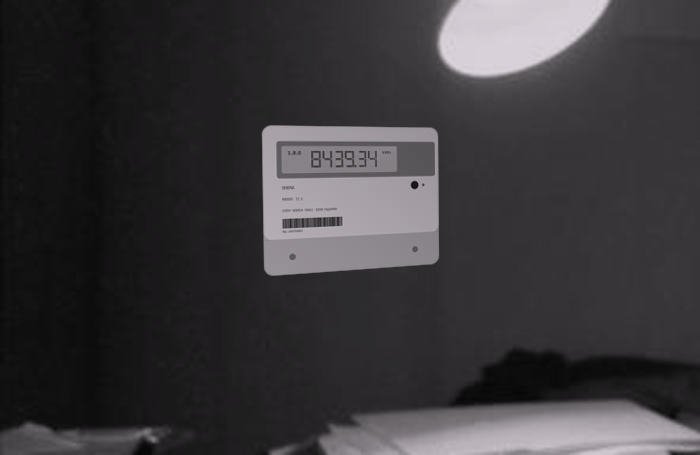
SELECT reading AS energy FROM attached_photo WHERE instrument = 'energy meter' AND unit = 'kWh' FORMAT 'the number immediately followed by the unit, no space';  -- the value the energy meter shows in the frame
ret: 8439.34kWh
